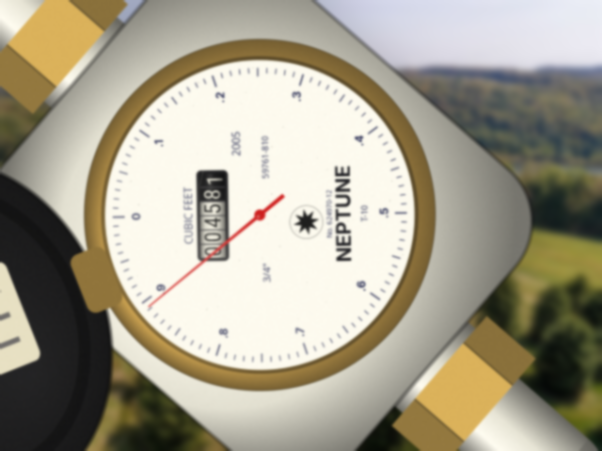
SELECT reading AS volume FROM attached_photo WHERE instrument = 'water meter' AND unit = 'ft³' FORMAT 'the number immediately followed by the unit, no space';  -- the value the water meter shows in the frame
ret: 4580.89ft³
